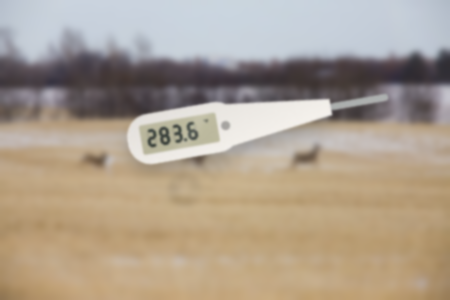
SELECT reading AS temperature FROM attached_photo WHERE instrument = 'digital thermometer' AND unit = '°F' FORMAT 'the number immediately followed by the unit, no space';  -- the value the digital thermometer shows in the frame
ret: 283.6°F
